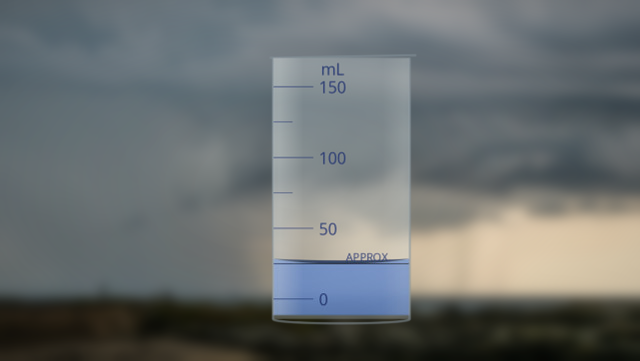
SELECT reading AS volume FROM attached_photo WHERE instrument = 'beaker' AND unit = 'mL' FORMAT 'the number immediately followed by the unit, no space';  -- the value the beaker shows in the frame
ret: 25mL
